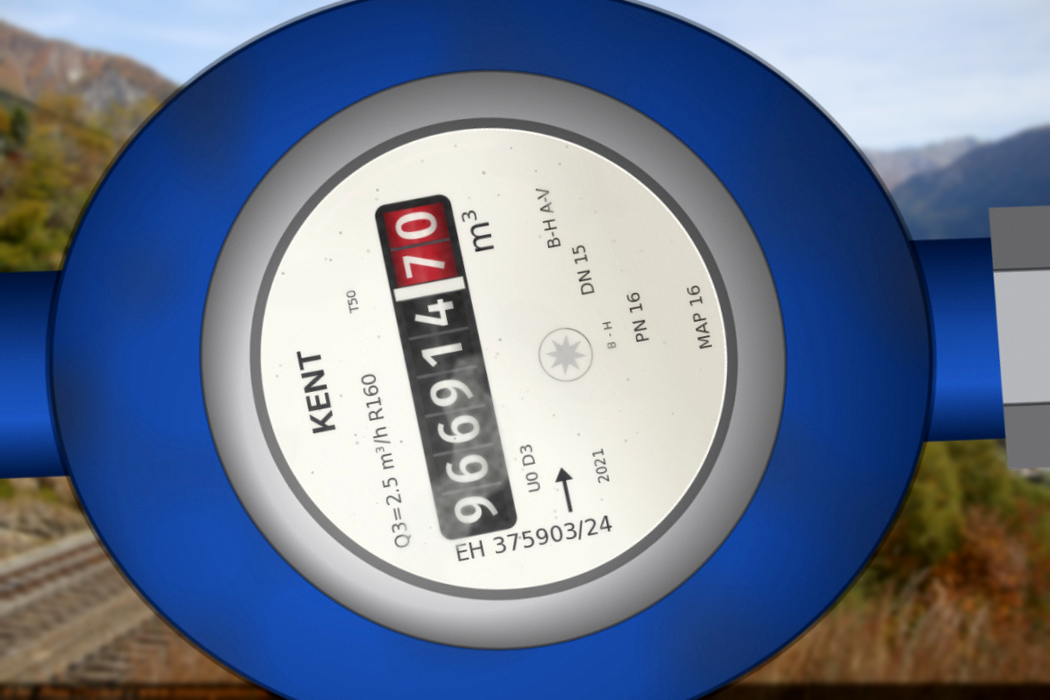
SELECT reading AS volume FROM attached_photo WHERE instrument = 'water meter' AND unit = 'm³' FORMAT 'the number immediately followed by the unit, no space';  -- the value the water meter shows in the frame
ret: 966914.70m³
